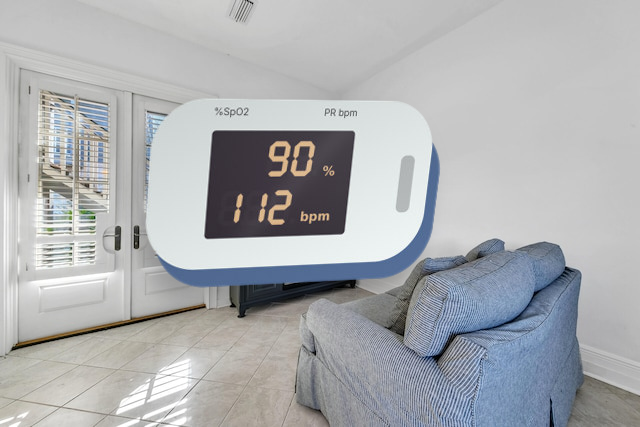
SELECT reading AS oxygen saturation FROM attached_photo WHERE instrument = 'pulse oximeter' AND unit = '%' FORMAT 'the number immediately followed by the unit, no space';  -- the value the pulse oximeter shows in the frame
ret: 90%
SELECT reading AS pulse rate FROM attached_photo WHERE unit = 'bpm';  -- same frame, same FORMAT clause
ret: 112bpm
